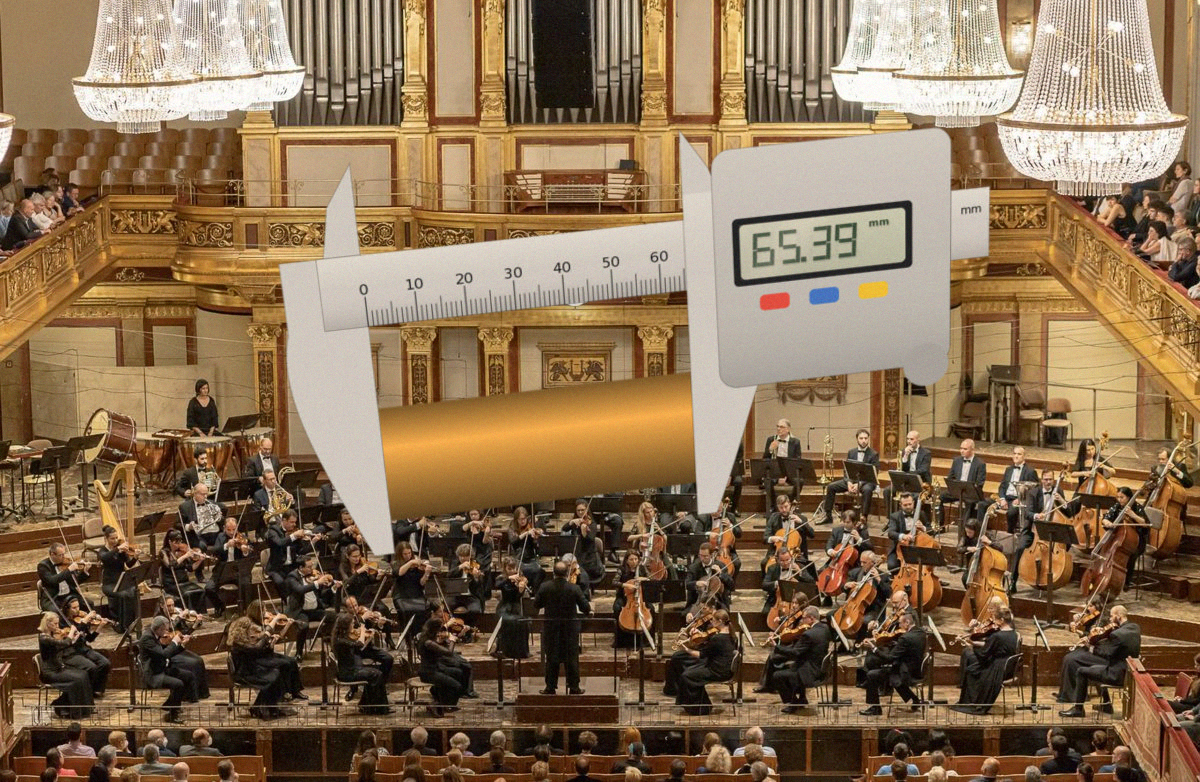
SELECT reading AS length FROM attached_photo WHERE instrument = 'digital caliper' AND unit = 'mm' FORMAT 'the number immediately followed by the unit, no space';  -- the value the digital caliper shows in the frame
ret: 65.39mm
